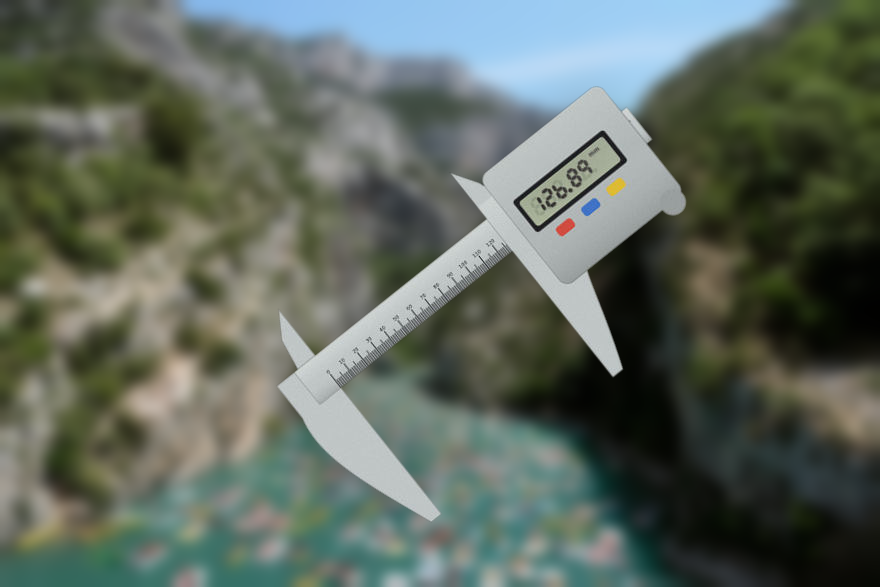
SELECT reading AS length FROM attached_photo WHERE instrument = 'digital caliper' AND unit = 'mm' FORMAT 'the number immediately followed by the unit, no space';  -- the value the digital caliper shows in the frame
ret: 126.89mm
